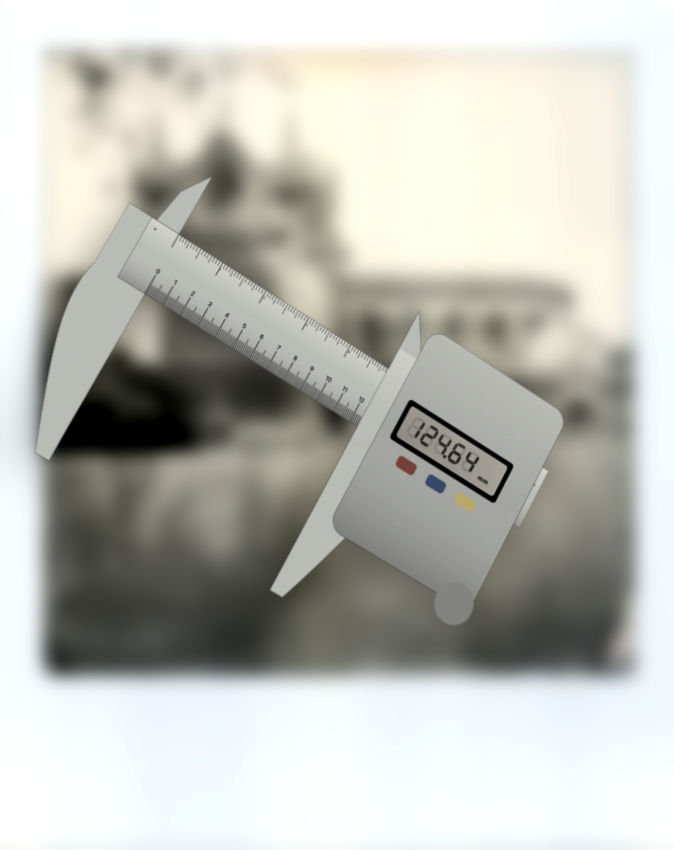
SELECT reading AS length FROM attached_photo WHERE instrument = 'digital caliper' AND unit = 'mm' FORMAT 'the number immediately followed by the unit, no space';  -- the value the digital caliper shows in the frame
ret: 124.64mm
